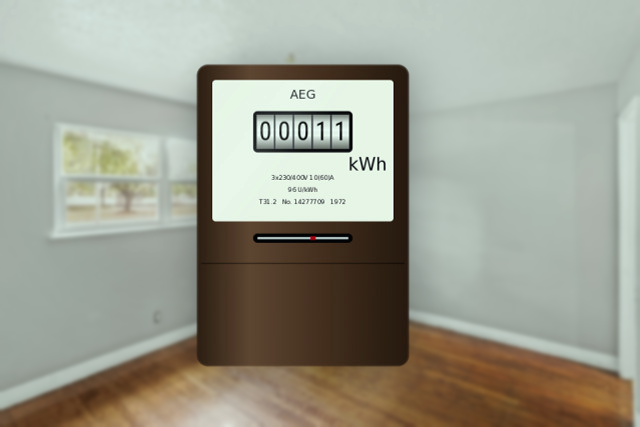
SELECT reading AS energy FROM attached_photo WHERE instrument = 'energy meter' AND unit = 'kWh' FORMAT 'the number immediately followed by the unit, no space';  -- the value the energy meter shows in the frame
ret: 11kWh
